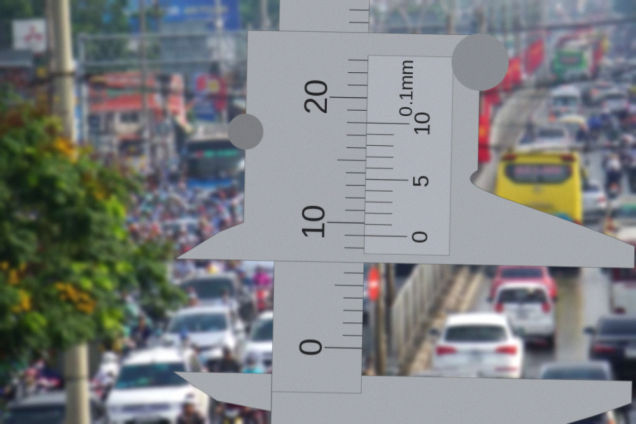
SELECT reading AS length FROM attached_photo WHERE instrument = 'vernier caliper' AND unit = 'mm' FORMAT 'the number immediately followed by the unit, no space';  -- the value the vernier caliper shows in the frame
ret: 9.0mm
